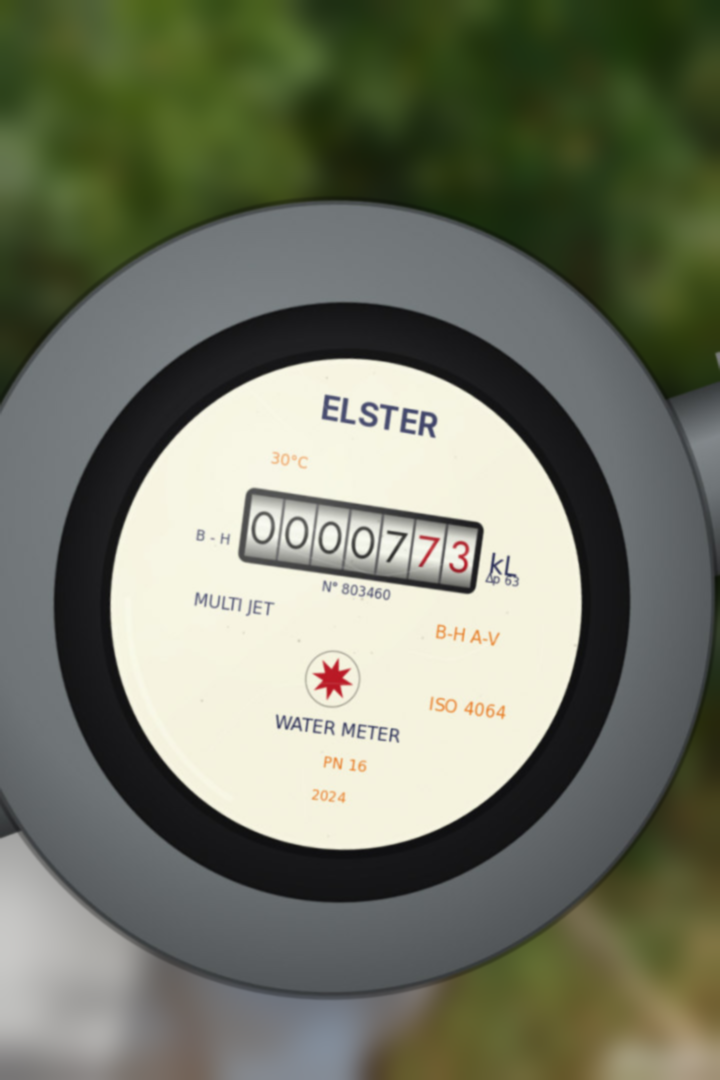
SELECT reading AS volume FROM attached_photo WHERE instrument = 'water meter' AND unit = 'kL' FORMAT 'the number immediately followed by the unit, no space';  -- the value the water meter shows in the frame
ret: 7.73kL
